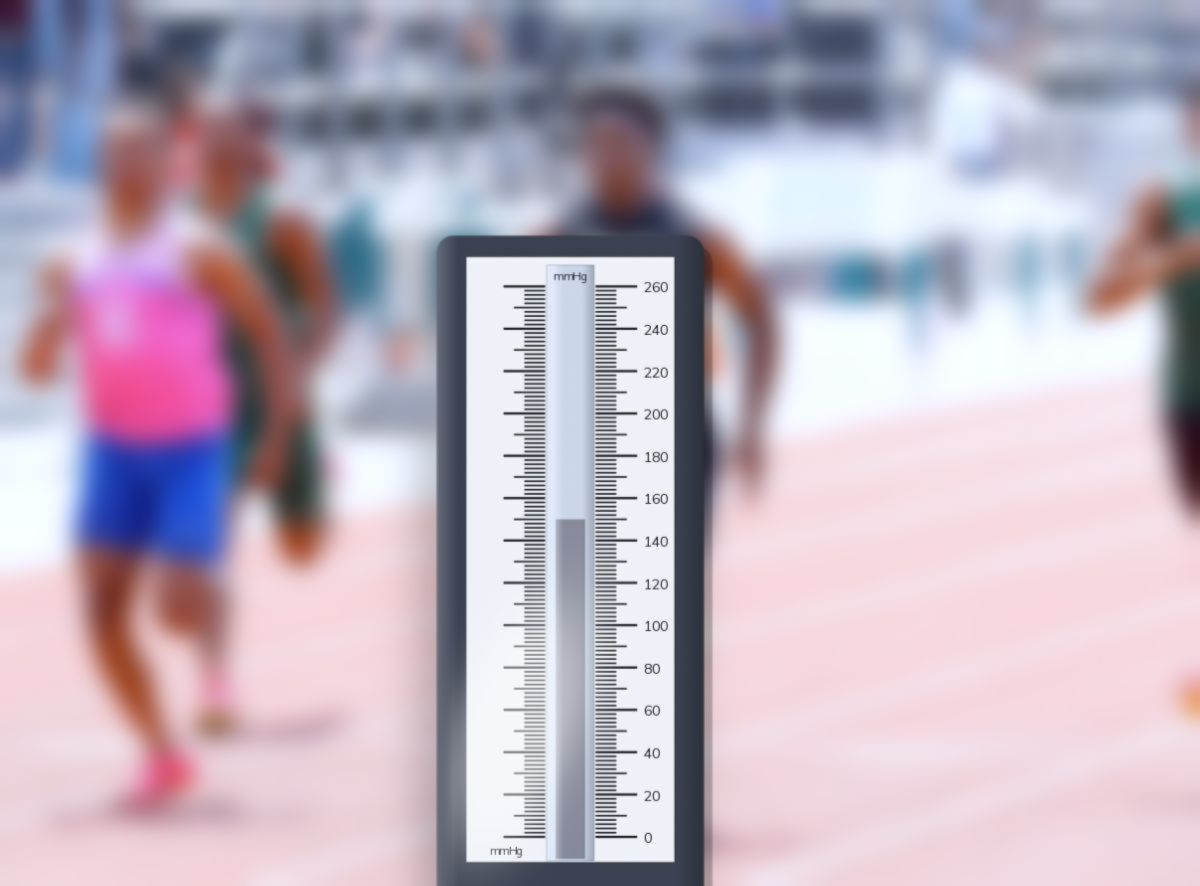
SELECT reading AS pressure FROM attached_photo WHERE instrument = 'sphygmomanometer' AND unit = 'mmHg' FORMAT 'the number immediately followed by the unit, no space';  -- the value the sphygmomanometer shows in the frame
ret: 150mmHg
